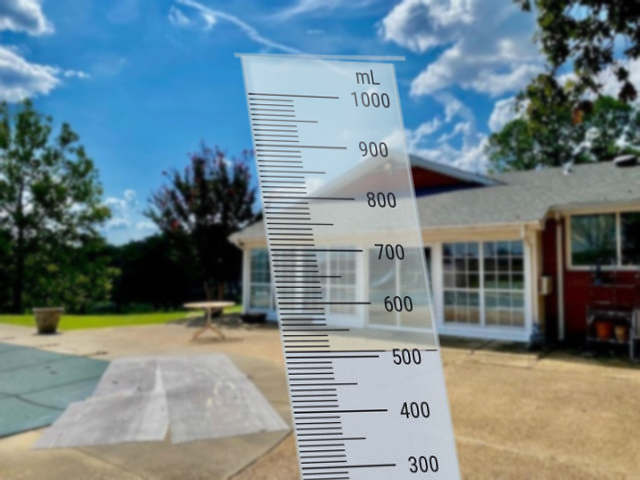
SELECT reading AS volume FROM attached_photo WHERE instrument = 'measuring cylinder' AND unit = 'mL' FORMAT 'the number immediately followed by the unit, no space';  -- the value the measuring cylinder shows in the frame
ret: 510mL
